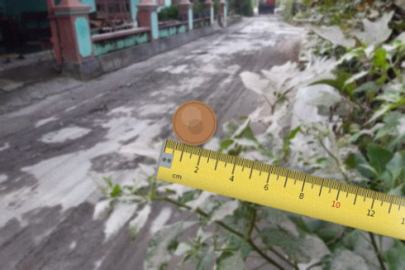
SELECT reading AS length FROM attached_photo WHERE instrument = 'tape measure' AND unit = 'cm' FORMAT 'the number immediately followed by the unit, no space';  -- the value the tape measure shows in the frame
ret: 2.5cm
